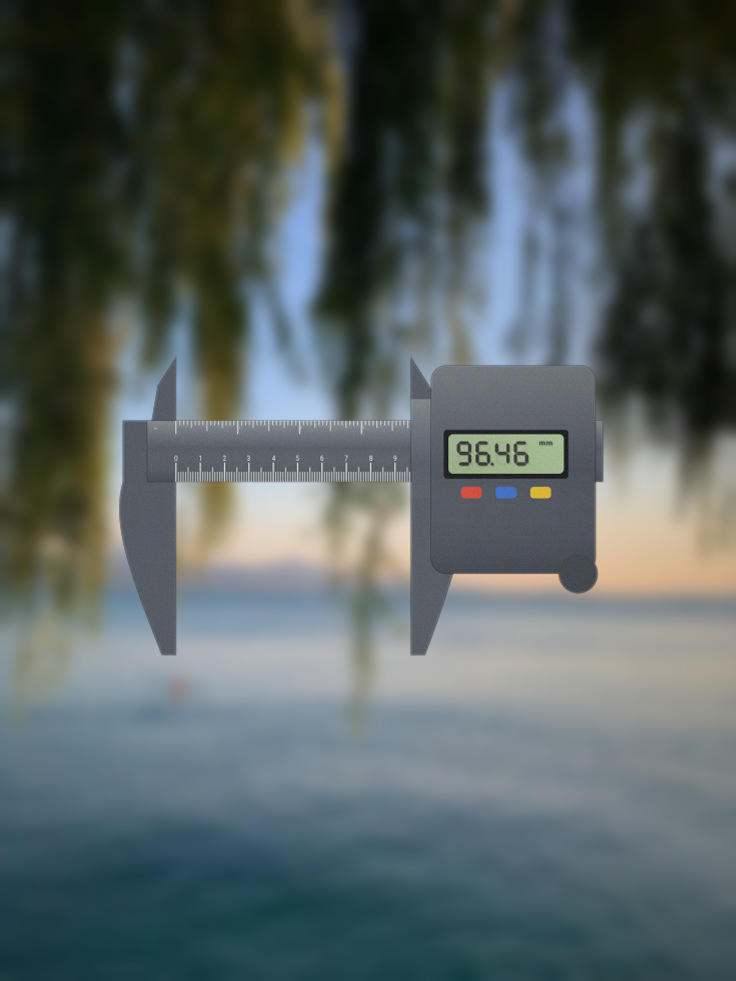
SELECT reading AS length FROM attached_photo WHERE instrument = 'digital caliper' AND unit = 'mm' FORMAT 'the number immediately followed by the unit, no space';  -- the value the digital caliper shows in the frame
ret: 96.46mm
